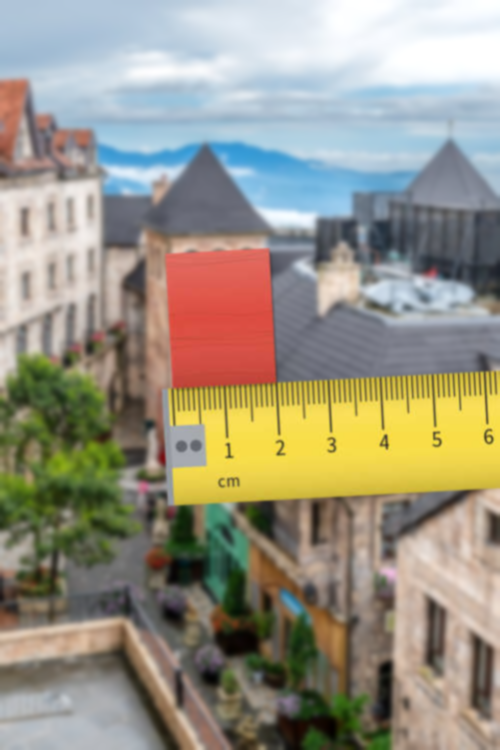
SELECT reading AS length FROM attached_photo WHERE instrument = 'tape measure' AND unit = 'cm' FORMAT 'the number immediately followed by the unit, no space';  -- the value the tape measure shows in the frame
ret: 2cm
